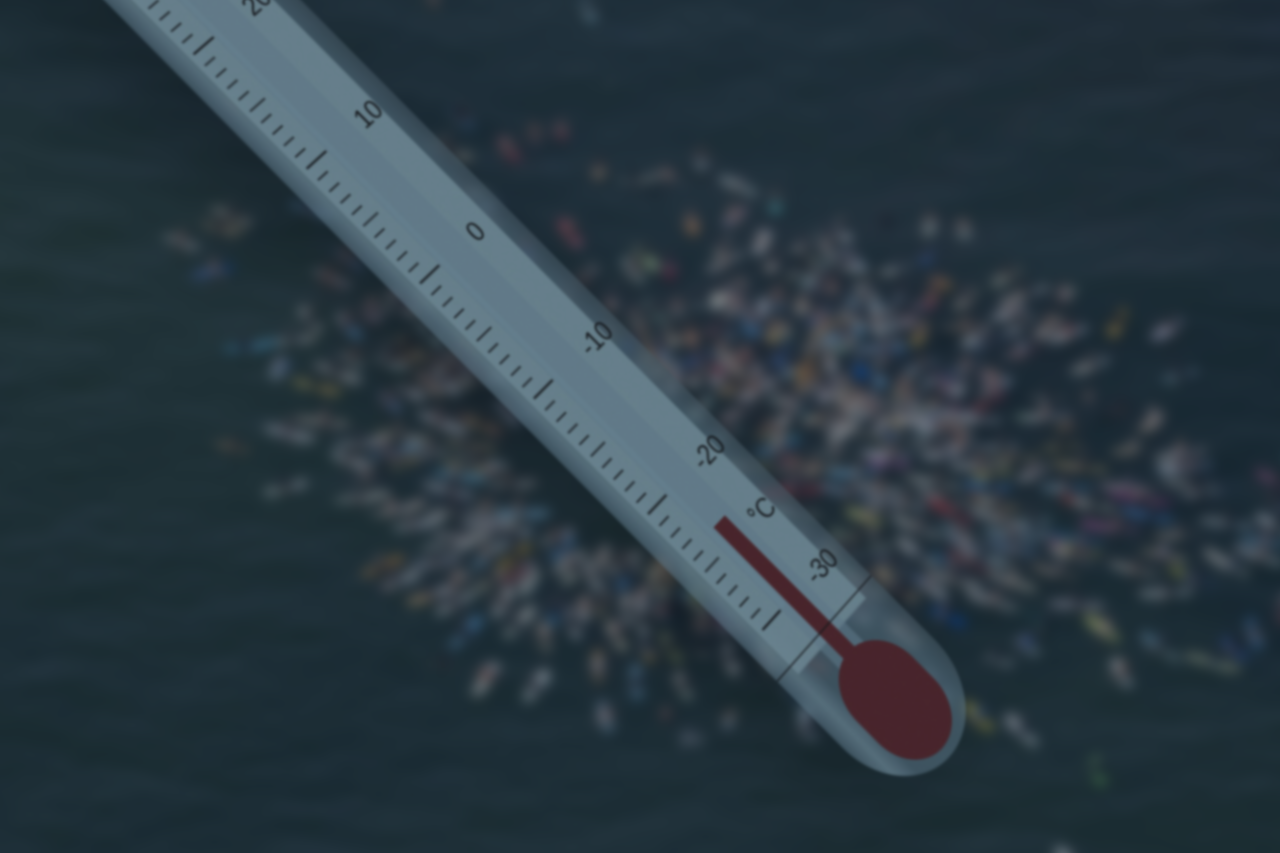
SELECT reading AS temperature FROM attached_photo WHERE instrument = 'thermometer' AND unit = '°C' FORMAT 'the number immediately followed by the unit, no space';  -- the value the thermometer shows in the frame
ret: -23.5°C
